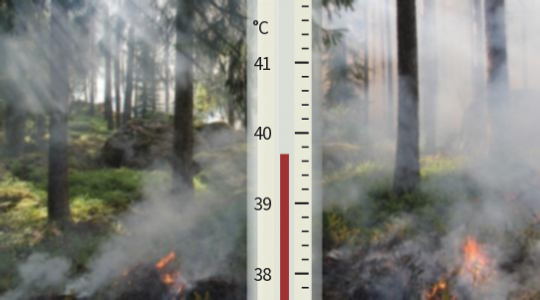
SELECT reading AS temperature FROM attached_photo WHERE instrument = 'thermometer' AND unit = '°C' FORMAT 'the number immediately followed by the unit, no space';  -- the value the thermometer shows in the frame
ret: 39.7°C
